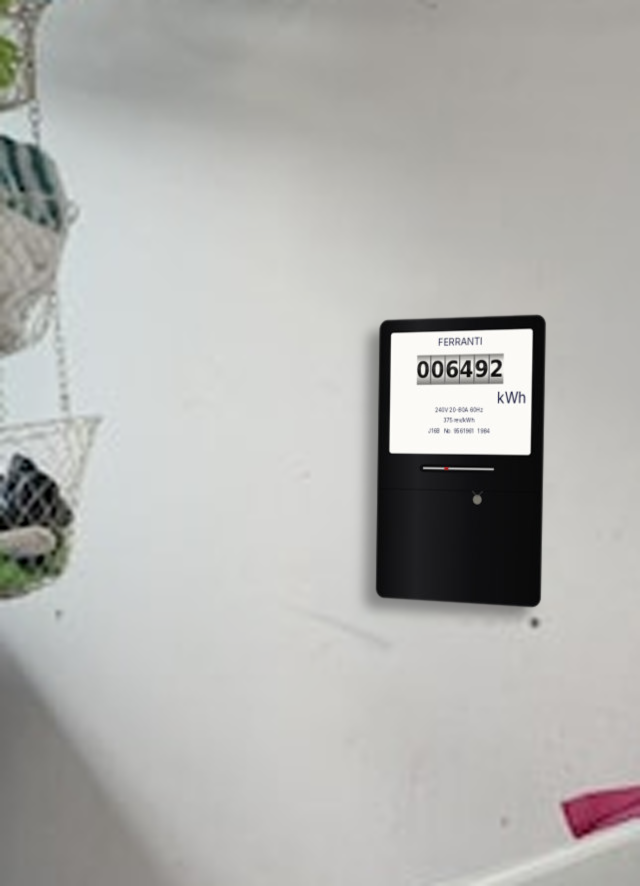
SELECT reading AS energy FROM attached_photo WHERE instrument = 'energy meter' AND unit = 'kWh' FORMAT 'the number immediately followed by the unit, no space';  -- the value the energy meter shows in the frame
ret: 6492kWh
